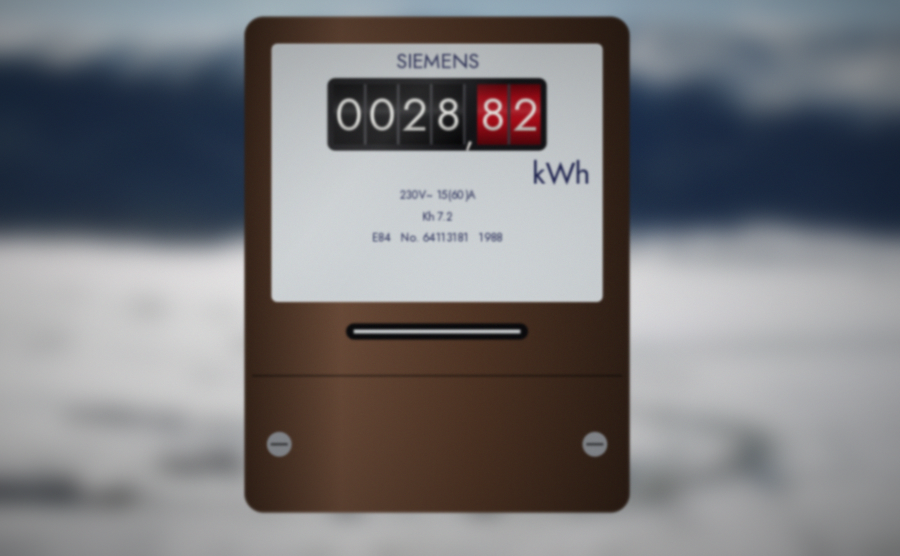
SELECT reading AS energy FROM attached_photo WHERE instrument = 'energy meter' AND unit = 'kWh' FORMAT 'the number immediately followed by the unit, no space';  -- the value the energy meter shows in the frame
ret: 28.82kWh
